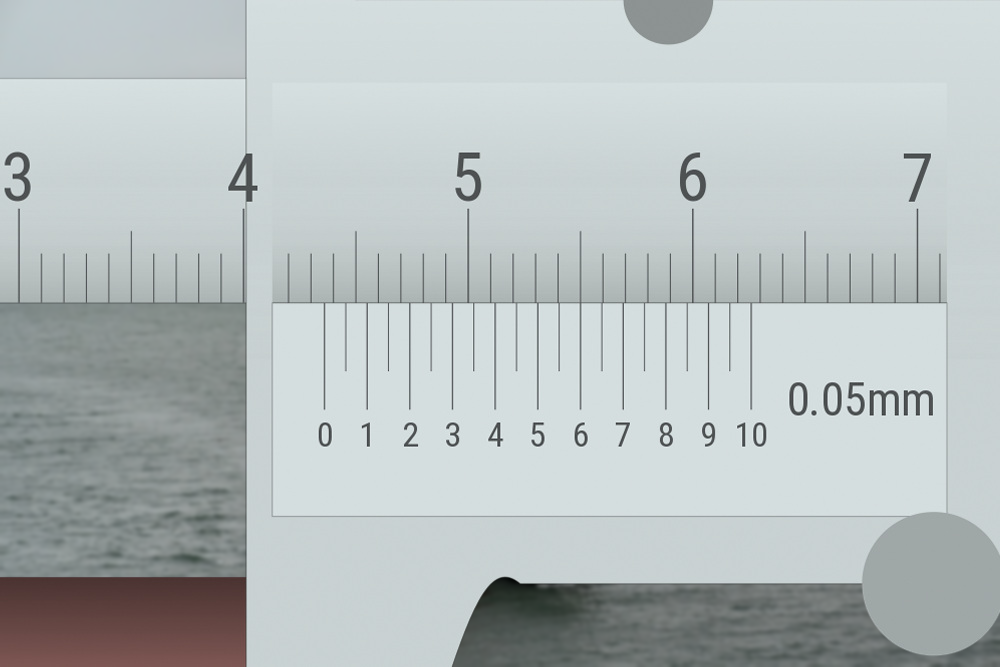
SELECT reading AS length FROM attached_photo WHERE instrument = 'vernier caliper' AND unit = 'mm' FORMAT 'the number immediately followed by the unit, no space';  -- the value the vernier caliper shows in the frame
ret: 43.6mm
